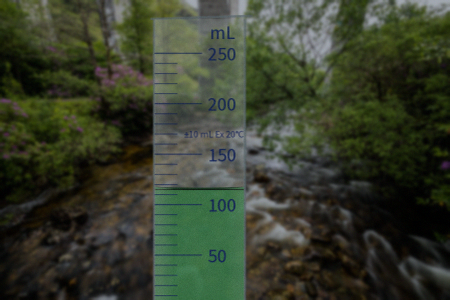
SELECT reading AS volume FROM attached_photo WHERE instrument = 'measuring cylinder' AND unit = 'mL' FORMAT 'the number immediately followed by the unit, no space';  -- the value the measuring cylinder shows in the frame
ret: 115mL
